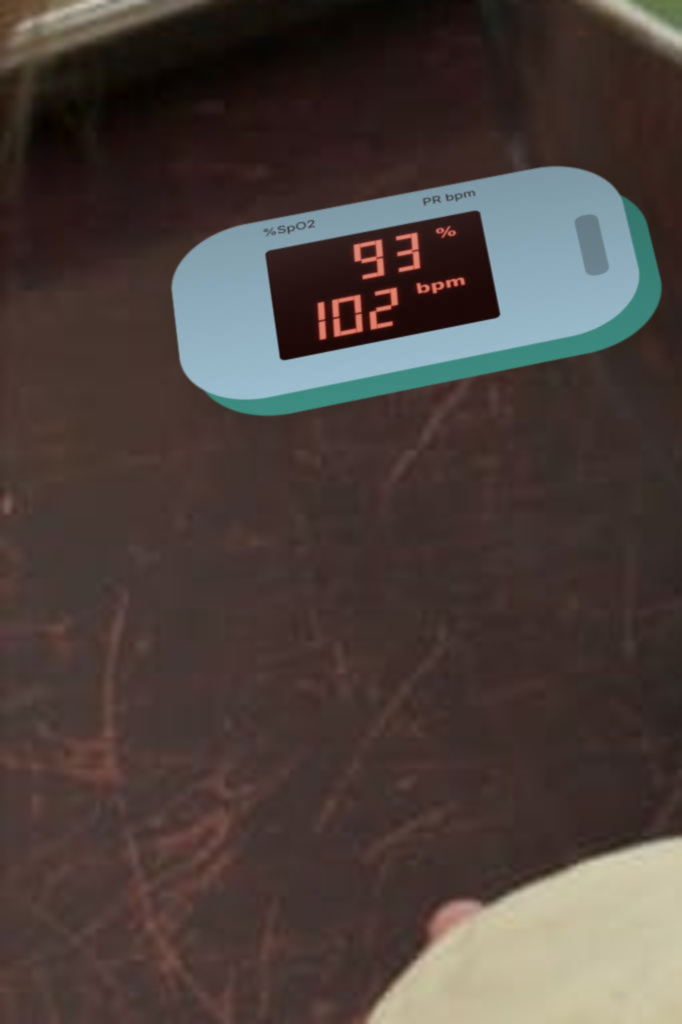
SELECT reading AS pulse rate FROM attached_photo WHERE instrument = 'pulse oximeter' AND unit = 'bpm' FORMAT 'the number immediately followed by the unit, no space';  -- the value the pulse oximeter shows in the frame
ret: 102bpm
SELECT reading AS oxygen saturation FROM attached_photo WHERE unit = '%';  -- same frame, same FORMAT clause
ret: 93%
